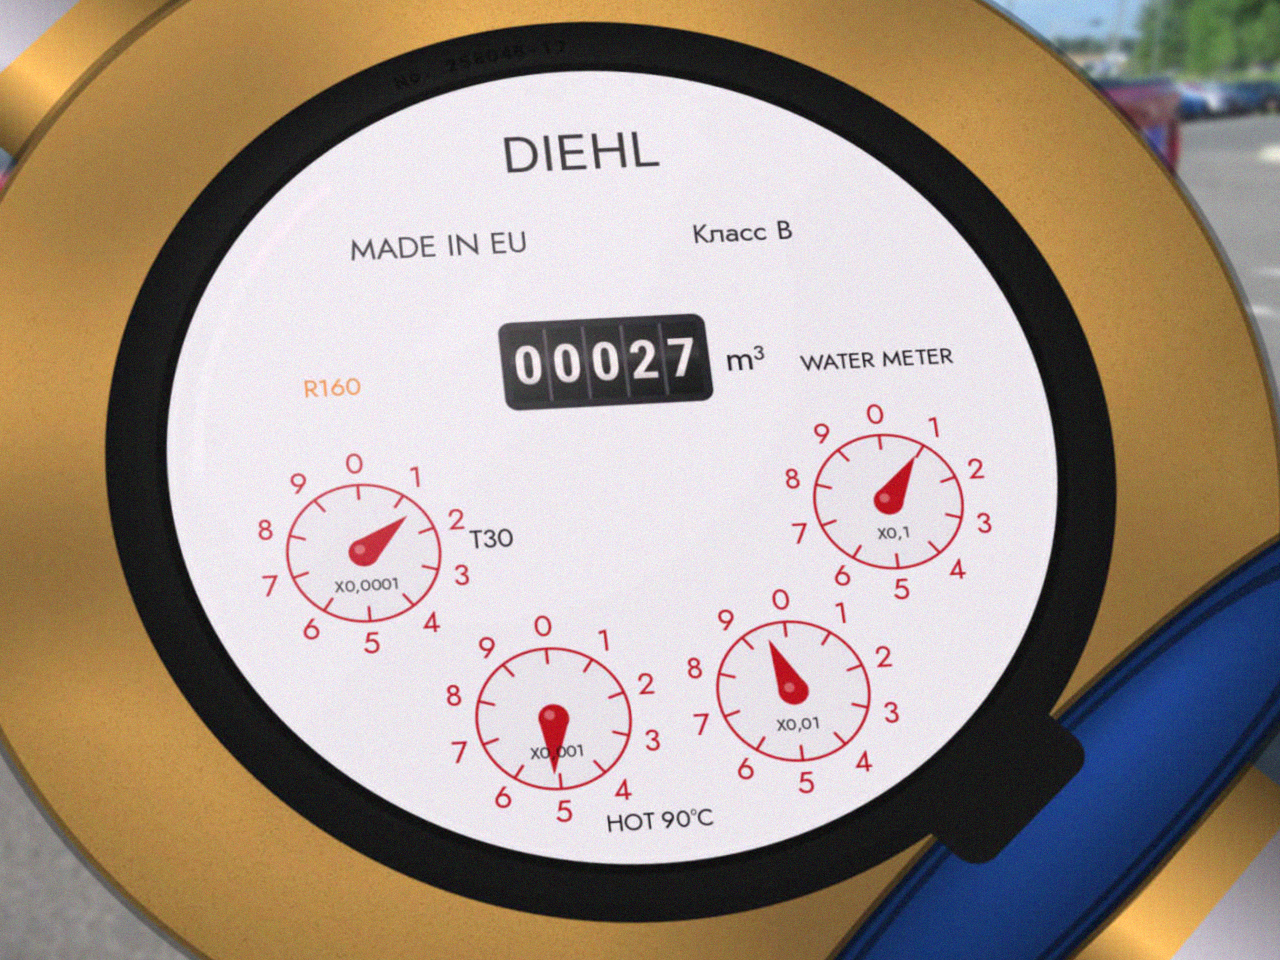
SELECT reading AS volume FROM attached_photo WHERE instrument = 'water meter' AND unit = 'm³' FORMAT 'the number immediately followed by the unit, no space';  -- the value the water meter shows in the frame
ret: 27.0951m³
